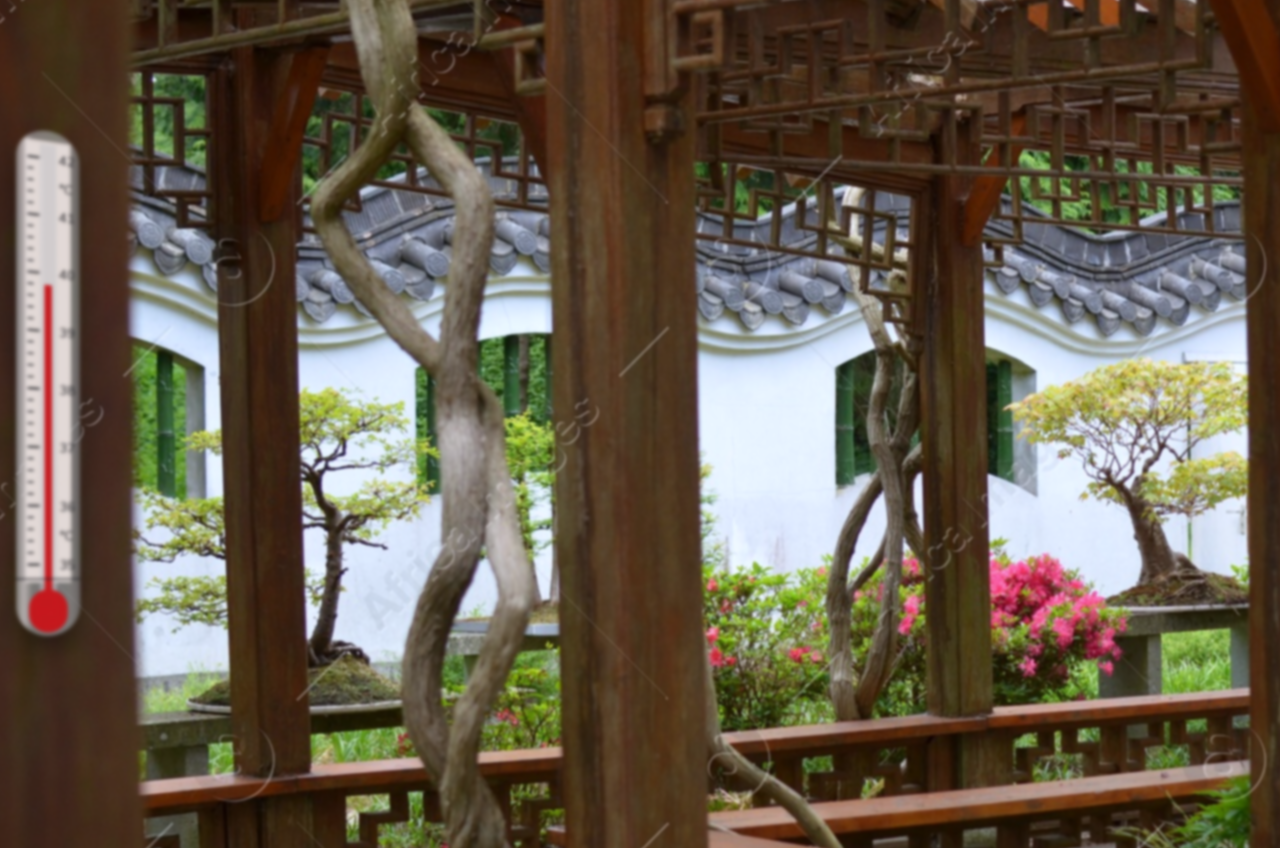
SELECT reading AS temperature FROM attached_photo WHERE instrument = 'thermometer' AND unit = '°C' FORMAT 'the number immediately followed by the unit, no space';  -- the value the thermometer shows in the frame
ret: 39.8°C
